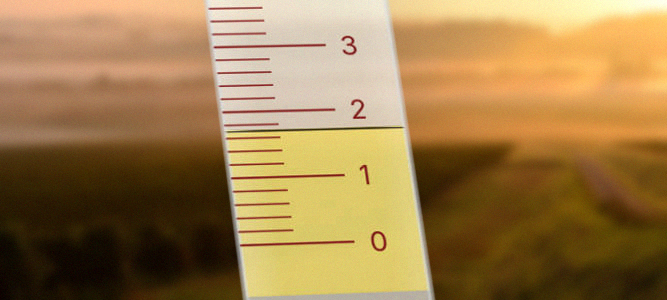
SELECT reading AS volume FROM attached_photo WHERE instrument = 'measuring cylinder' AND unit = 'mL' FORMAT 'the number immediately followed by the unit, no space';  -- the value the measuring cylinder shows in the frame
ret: 1.7mL
